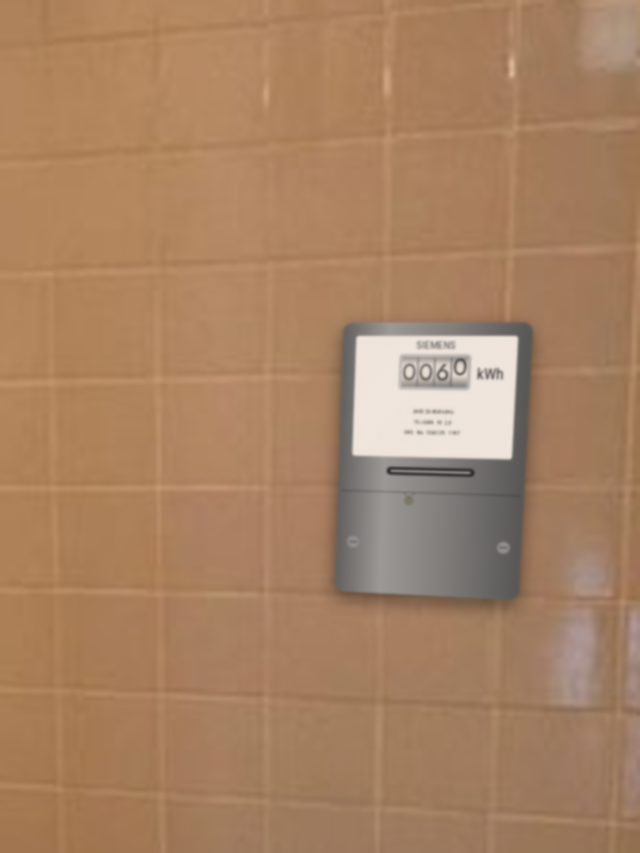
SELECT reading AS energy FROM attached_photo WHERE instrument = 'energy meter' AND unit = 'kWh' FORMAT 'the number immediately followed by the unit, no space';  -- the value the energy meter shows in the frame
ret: 60kWh
